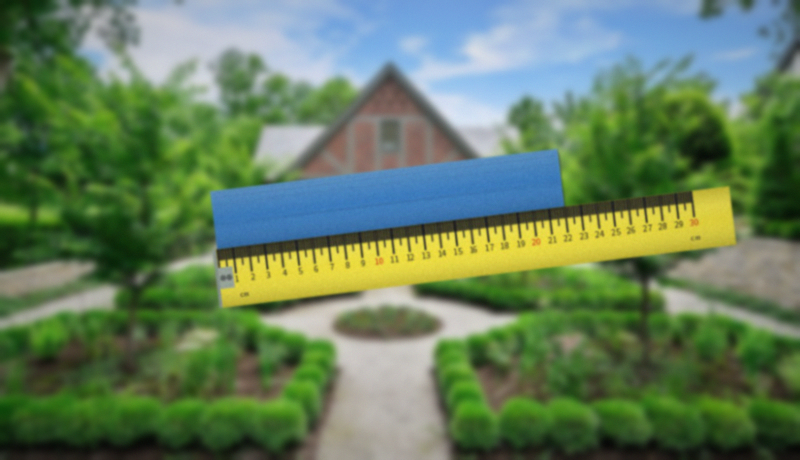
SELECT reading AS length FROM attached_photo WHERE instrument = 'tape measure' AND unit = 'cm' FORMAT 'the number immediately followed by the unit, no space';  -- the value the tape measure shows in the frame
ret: 22cm
